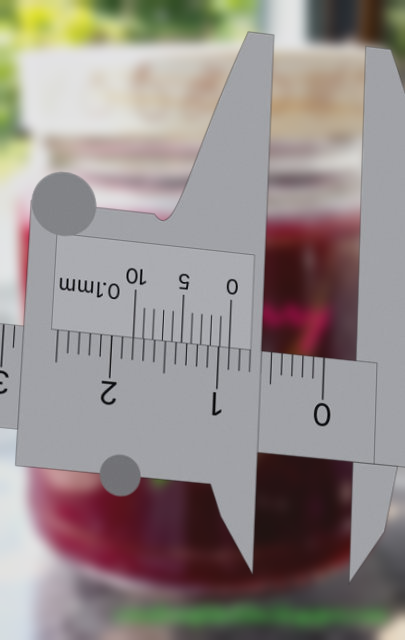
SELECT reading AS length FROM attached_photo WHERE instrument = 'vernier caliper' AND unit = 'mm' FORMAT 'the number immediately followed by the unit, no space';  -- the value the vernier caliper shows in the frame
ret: 9.0mm
